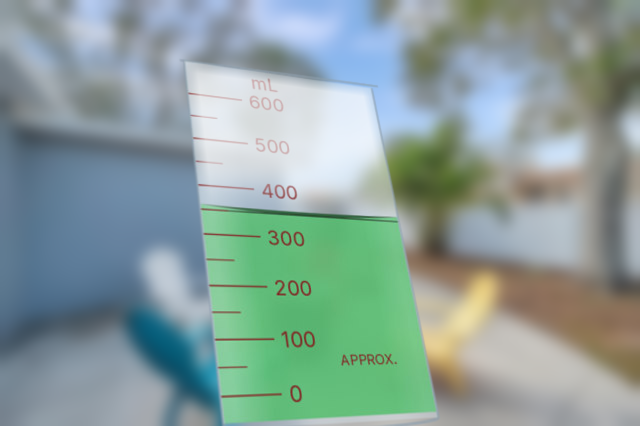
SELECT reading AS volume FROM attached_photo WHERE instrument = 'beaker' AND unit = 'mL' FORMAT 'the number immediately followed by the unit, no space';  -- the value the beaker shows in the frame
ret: 350mL
